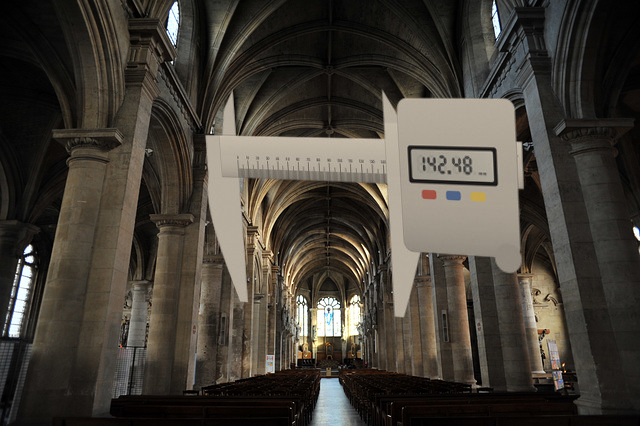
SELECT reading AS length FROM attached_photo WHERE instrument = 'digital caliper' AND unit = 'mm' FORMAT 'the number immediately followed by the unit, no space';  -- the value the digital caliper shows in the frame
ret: 142.48mm
